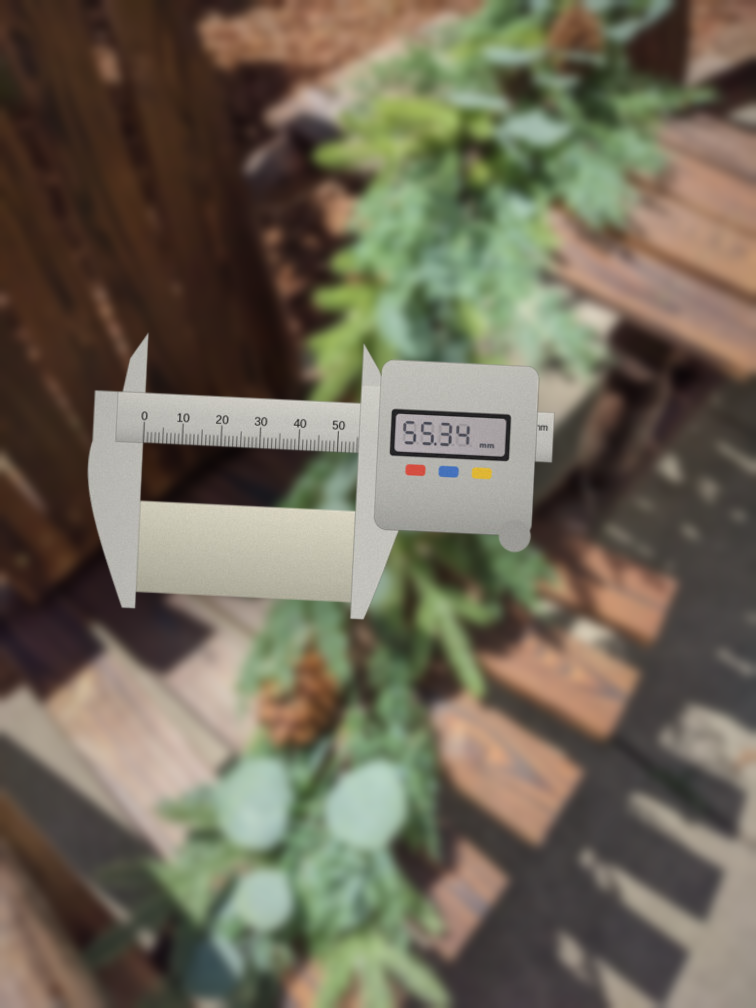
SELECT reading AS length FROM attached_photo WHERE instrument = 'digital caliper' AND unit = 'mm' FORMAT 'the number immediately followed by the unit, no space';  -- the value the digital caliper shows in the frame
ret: 55.34mm
